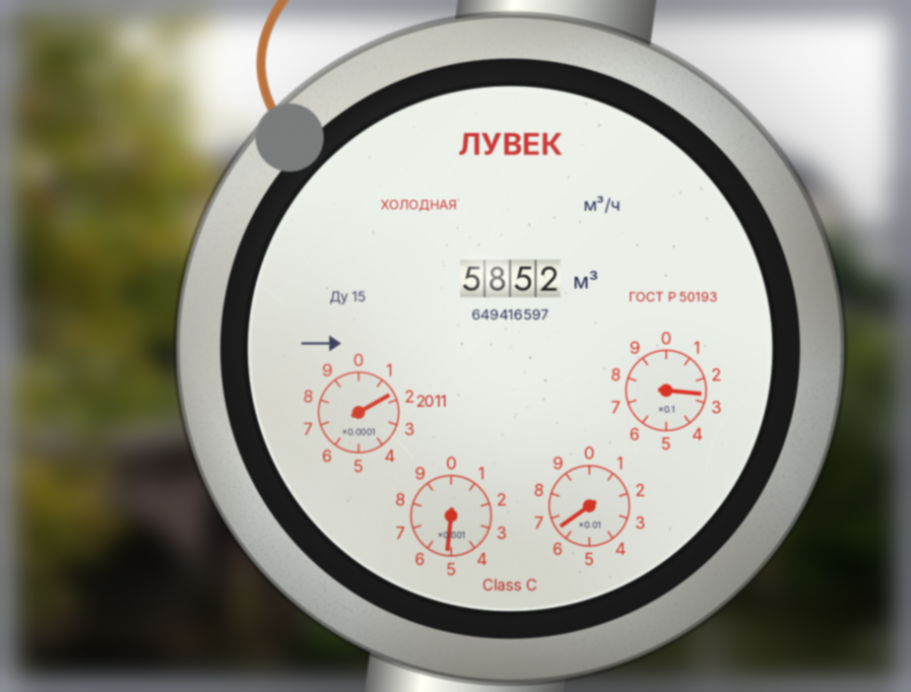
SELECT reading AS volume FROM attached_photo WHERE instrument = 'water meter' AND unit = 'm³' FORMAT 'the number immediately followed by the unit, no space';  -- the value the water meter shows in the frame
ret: 5852.2651m³
